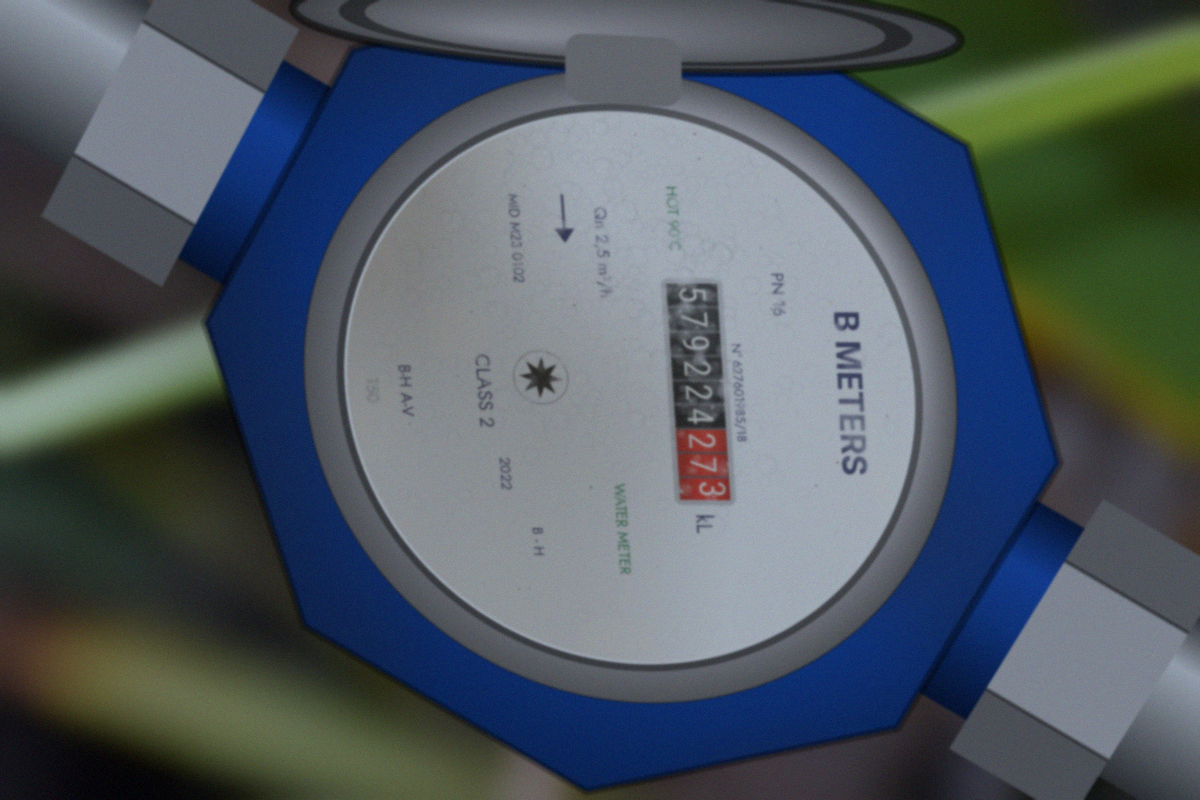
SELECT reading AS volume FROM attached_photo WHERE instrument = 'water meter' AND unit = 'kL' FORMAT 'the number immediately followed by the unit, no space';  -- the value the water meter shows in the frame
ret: 579224.273kL
